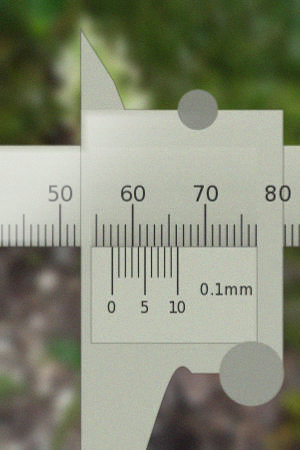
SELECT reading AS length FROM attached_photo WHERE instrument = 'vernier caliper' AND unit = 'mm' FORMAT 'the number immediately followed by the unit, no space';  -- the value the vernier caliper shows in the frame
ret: 57.2mm
